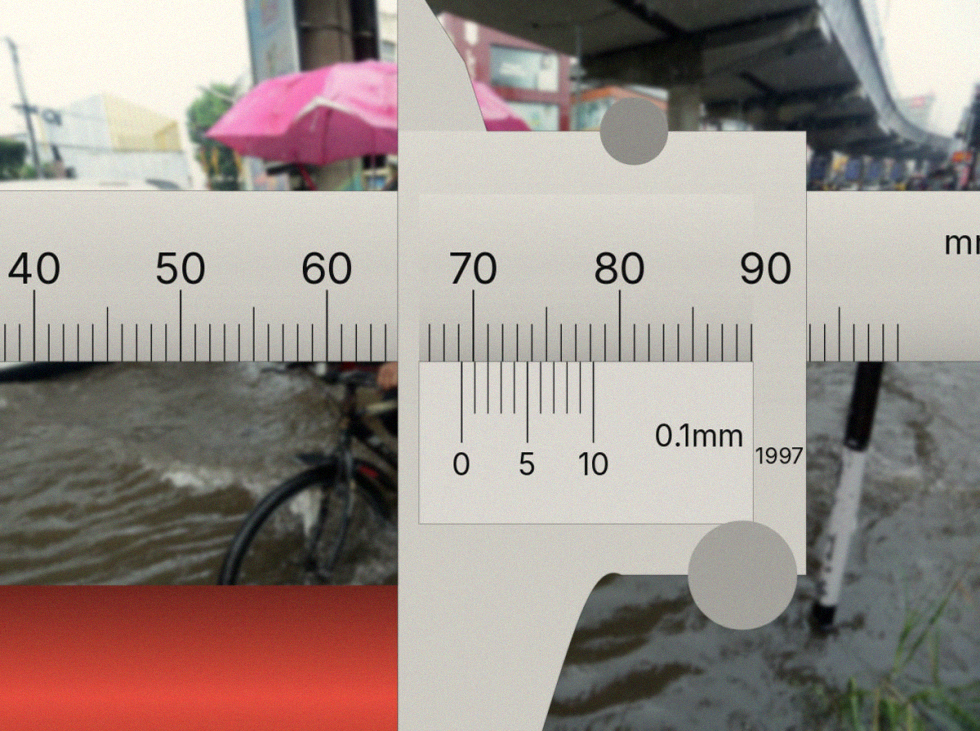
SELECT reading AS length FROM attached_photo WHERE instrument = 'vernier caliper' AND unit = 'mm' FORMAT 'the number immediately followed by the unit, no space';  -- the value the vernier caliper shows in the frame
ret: 69.2mm
